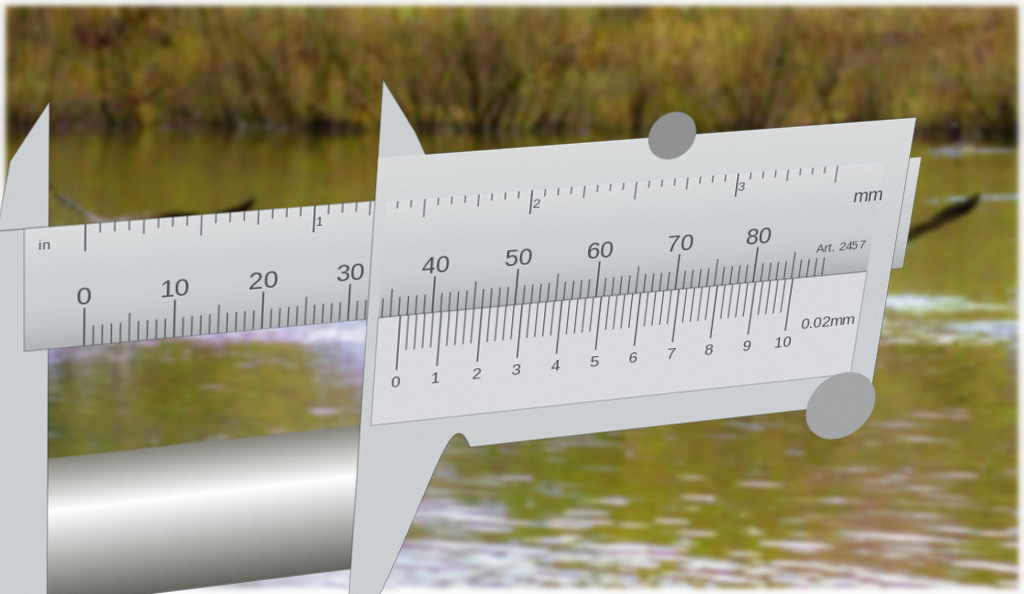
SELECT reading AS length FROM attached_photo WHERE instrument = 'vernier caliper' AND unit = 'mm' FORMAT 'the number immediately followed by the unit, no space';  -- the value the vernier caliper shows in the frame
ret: 36.2mm
